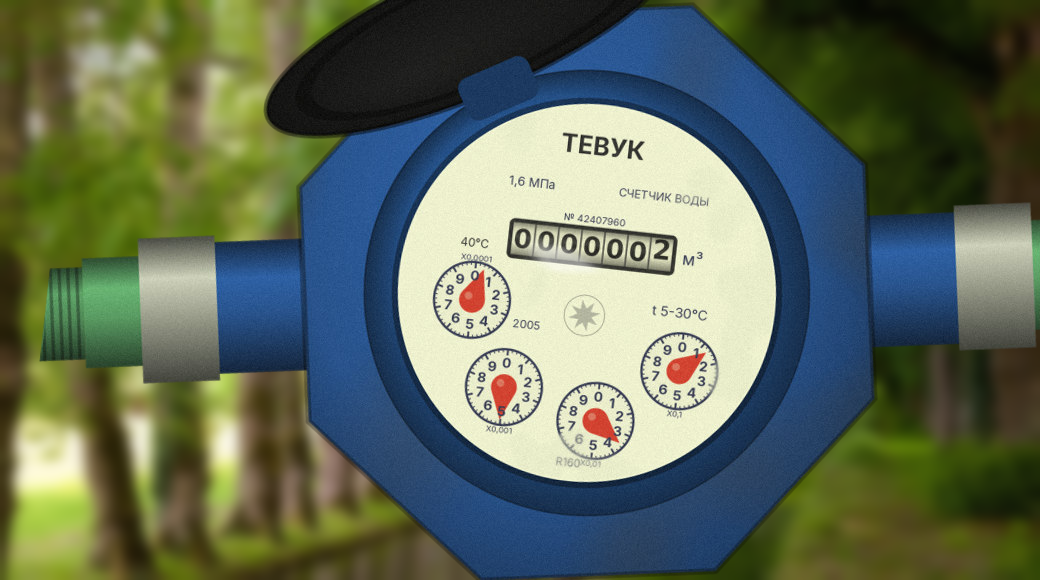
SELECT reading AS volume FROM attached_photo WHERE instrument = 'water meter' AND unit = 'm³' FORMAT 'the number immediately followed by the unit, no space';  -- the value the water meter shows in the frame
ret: 2.1350m³
